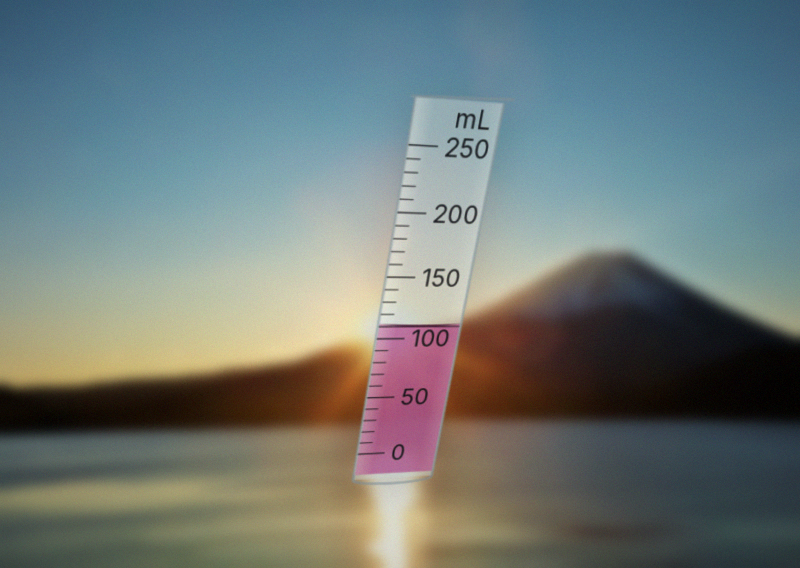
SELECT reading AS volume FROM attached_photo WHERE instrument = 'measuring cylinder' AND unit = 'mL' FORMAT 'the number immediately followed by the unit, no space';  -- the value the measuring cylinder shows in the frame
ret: 110mL
